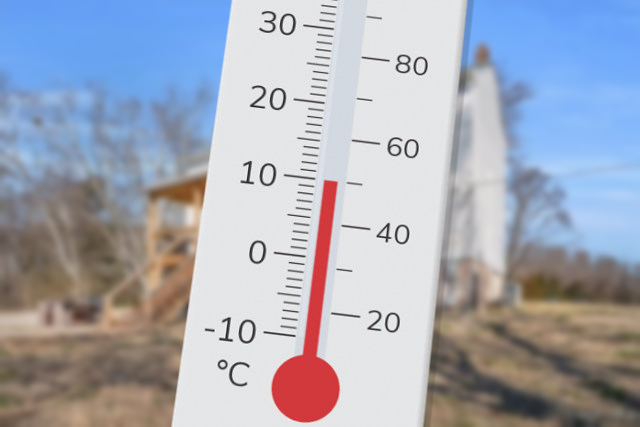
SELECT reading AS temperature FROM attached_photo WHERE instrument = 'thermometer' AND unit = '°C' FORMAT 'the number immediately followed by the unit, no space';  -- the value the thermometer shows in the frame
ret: 10°C
